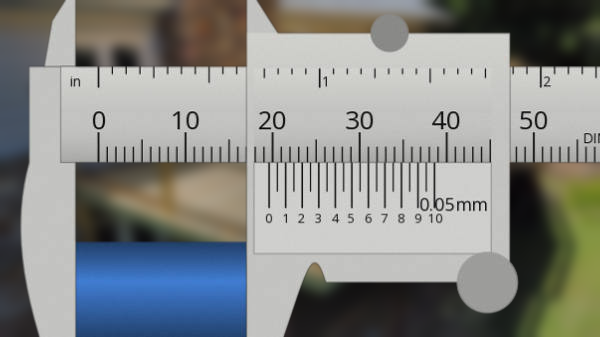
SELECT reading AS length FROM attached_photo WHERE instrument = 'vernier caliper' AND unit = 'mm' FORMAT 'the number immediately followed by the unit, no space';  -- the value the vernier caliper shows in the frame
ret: 19.6mm
